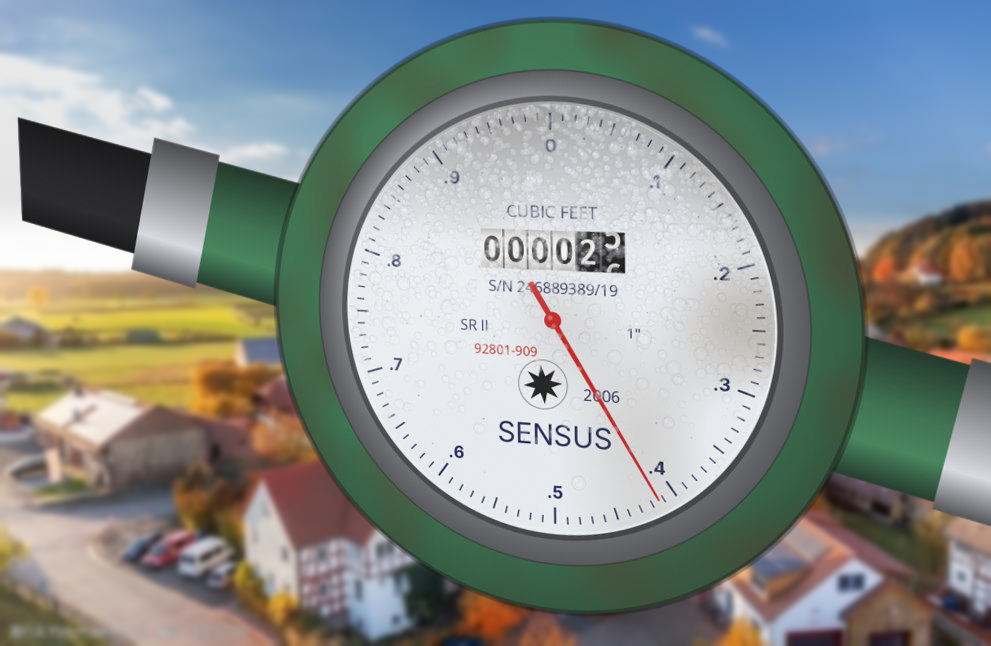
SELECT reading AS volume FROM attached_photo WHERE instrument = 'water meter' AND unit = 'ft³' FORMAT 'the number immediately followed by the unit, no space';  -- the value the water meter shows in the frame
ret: 25.41ft³
